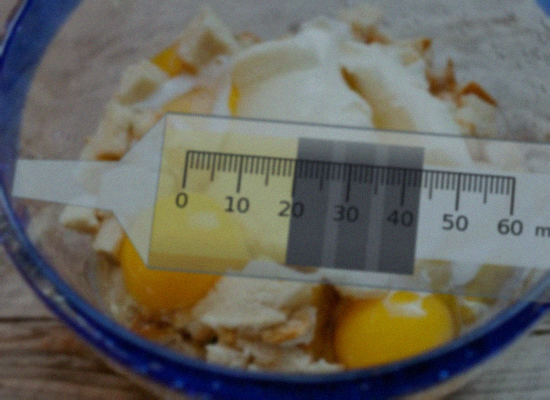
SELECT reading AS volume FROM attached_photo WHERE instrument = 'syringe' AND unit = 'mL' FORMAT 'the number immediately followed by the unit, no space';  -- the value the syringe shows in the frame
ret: 20mL
